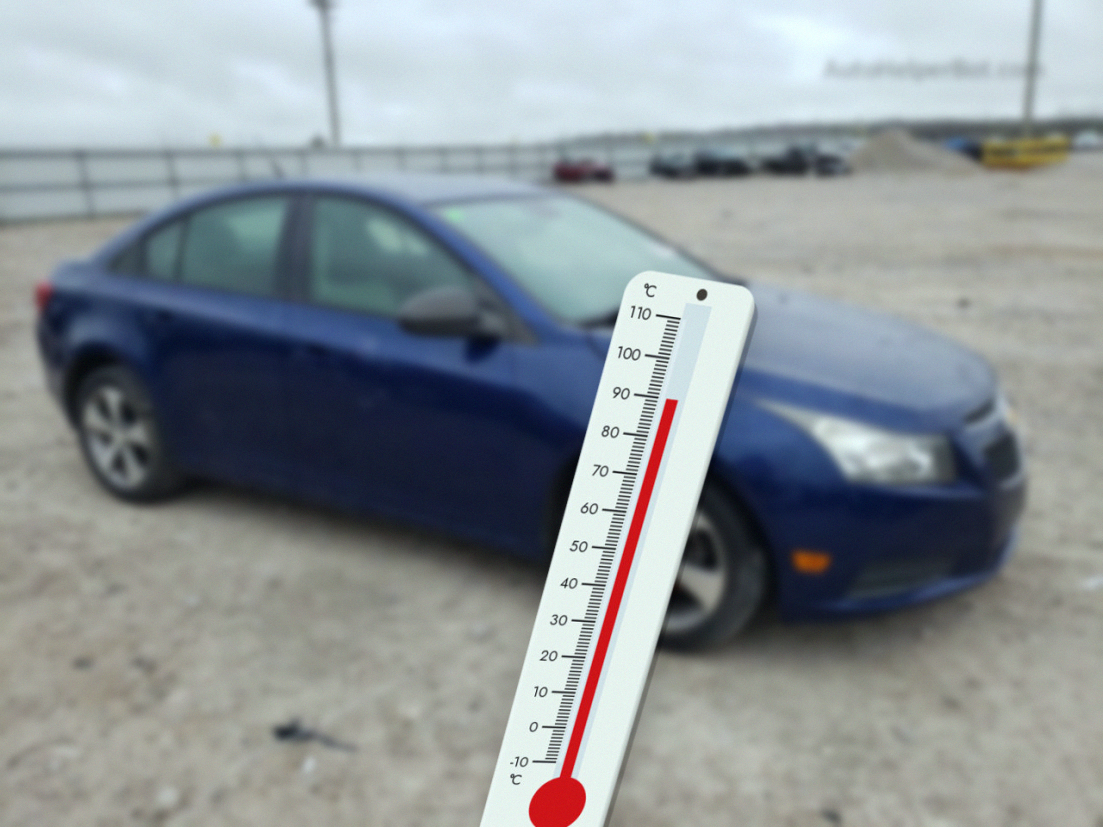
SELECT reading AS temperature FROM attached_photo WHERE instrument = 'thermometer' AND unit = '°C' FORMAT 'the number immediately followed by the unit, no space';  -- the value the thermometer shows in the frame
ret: 90°C
